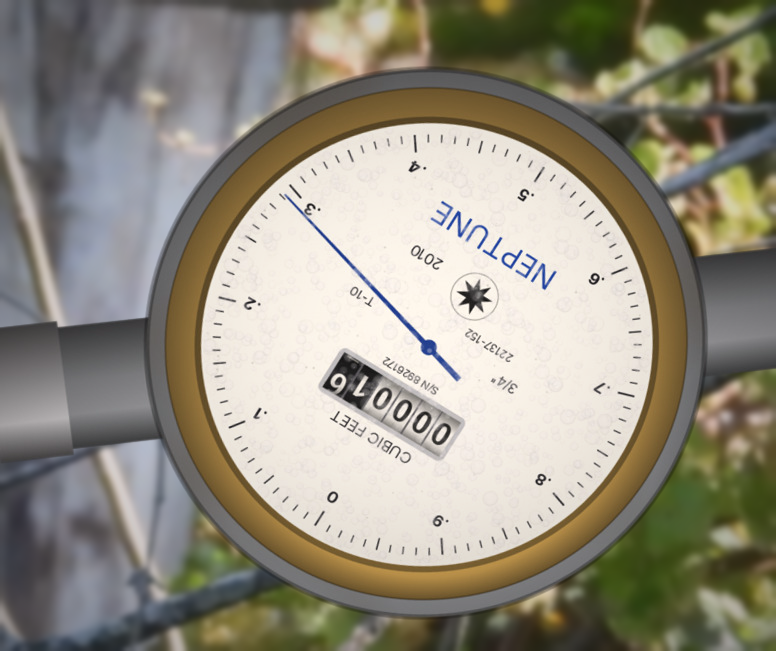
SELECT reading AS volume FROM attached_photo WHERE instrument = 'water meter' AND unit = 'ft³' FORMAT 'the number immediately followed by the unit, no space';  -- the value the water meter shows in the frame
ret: 16.29ft³
